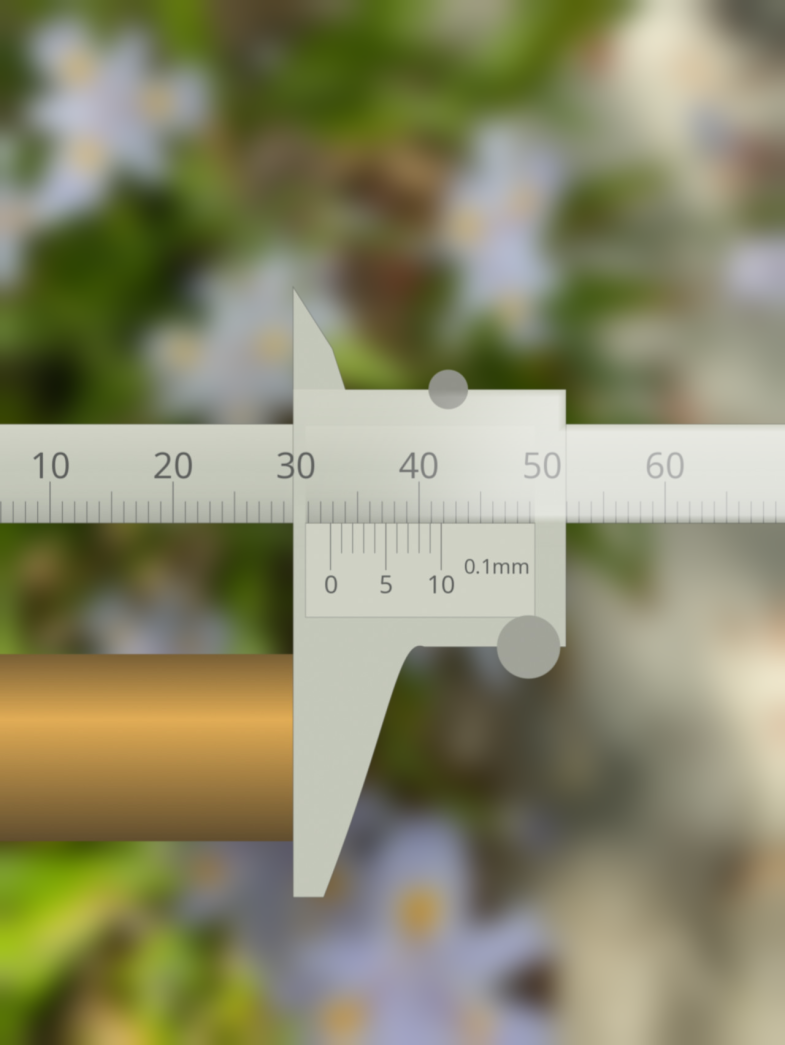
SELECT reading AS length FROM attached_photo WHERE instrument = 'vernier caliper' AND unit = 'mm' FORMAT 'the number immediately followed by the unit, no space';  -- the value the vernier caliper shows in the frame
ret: 32.8mm
